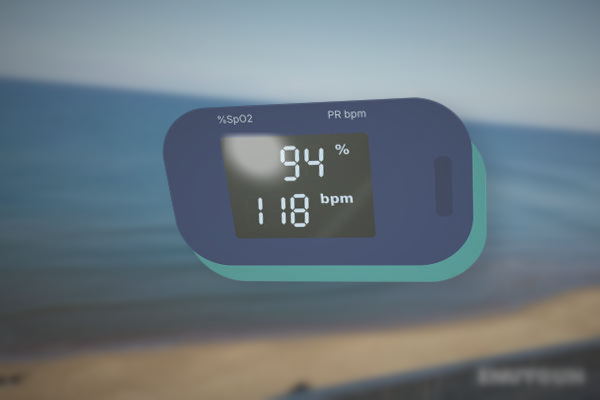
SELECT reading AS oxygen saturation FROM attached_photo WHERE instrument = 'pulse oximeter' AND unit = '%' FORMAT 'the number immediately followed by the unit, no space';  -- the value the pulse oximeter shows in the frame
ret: 94%
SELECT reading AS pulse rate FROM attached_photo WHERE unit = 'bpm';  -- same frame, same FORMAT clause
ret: 118bpm
